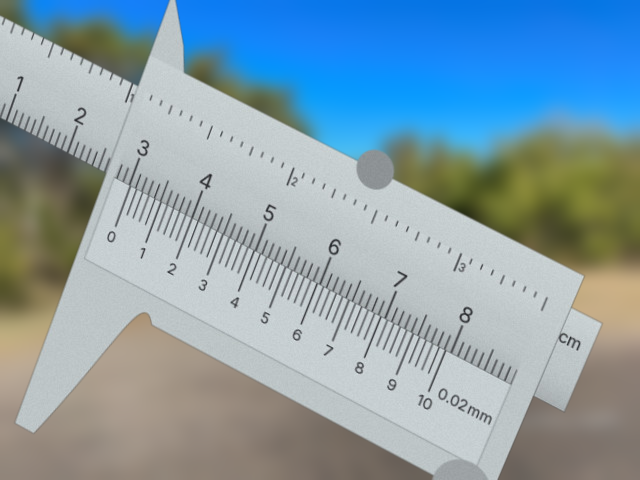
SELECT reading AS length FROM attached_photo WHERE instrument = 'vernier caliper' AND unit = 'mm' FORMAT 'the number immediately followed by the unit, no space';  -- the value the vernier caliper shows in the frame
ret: 30.2mm
